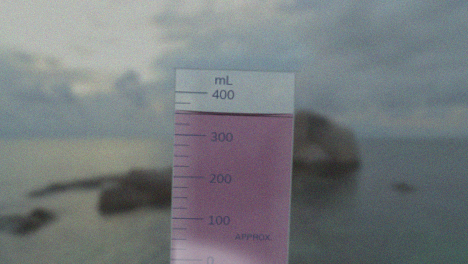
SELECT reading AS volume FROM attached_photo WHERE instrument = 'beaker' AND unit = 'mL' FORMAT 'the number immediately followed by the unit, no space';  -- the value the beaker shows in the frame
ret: 350mL
